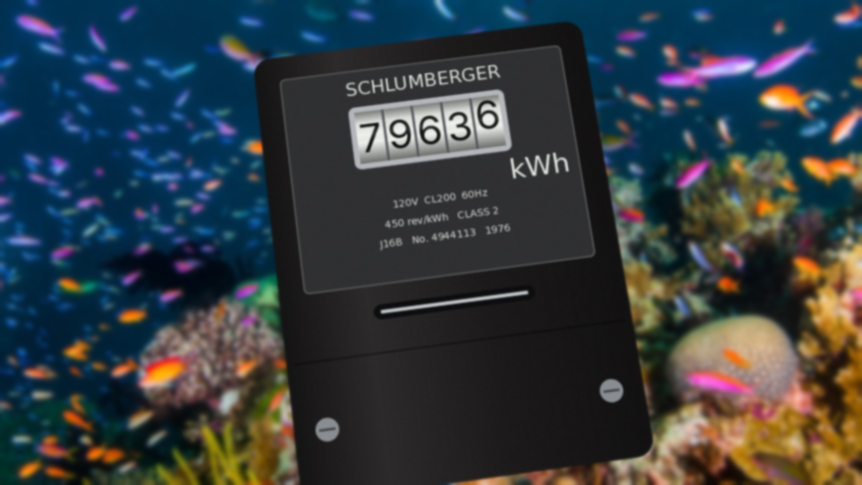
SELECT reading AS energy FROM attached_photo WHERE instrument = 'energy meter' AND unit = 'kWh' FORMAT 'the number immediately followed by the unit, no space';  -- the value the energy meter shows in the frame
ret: 79636kWh
